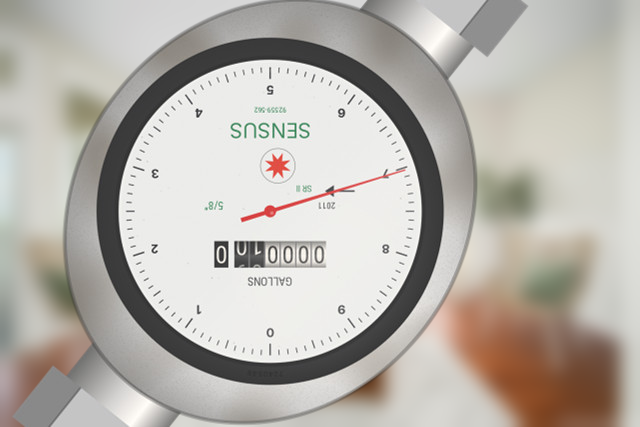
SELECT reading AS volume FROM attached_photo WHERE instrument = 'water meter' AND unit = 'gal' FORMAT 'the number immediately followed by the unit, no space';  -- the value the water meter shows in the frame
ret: 97.0gal
